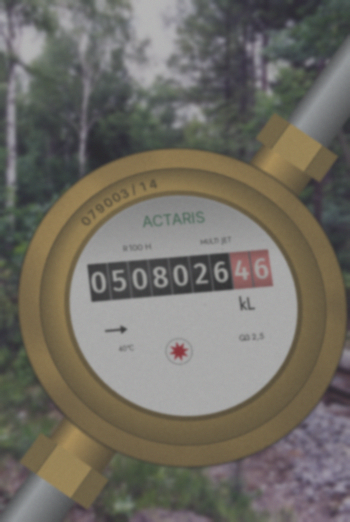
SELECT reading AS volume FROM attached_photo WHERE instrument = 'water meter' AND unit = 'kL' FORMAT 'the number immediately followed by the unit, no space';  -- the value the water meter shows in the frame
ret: 508026.46kL
